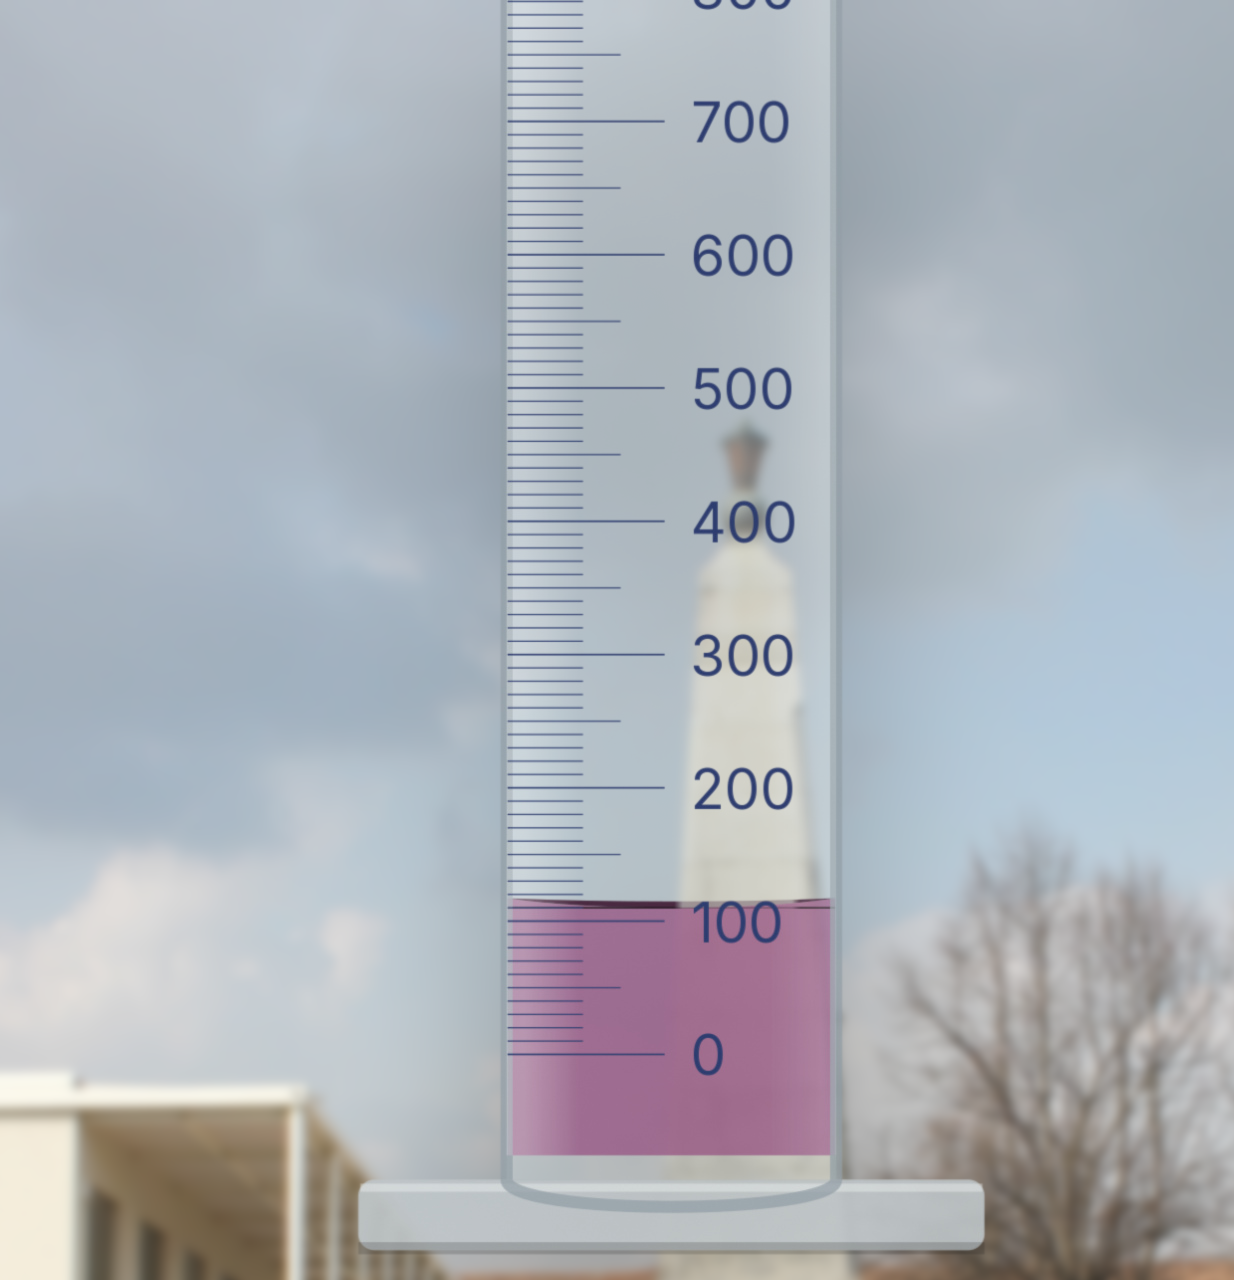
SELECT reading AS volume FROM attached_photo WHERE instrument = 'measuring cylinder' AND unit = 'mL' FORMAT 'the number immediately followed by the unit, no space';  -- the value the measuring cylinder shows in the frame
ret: 110mL
